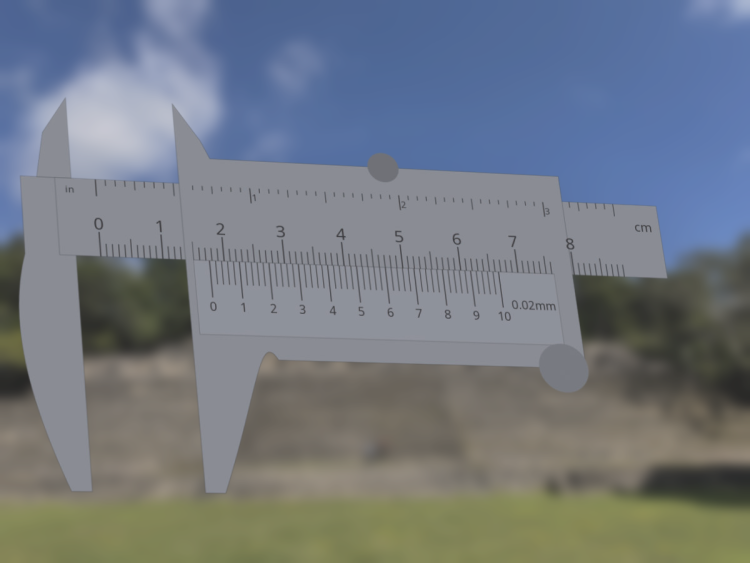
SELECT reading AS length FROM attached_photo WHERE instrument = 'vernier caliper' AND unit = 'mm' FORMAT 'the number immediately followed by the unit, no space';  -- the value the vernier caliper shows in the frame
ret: 17.6mm
